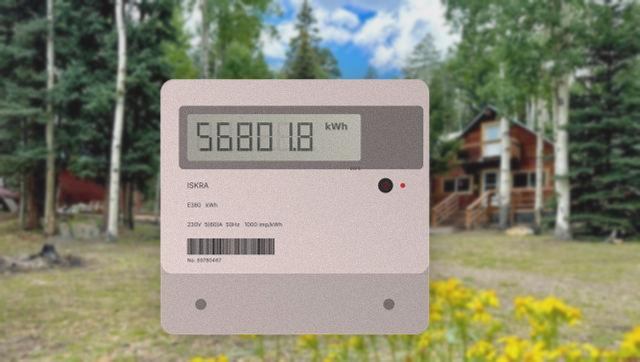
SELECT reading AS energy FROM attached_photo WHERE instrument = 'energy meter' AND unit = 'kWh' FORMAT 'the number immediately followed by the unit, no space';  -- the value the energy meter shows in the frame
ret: 56801.8kWh
